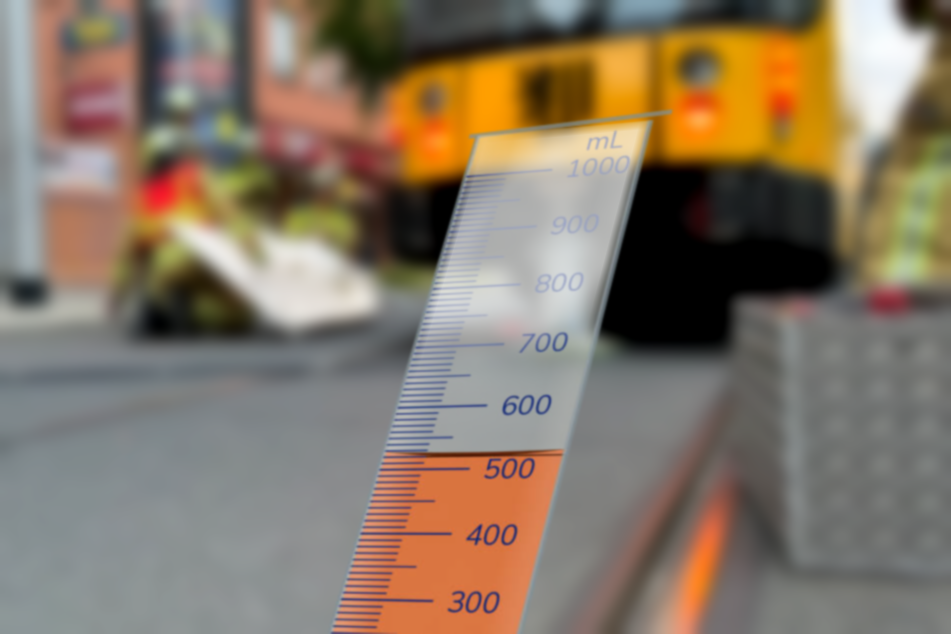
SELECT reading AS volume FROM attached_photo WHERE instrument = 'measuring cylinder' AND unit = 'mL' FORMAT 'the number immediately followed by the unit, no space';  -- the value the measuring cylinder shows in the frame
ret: 520mL
